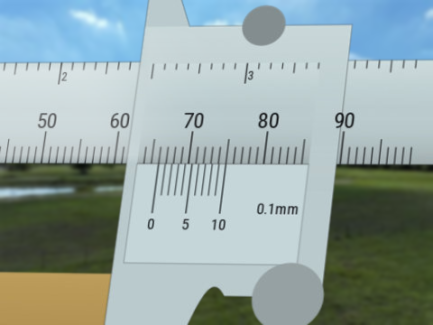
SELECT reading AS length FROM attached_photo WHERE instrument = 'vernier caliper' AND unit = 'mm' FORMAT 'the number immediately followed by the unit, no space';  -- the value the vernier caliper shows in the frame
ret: 66.0mm
